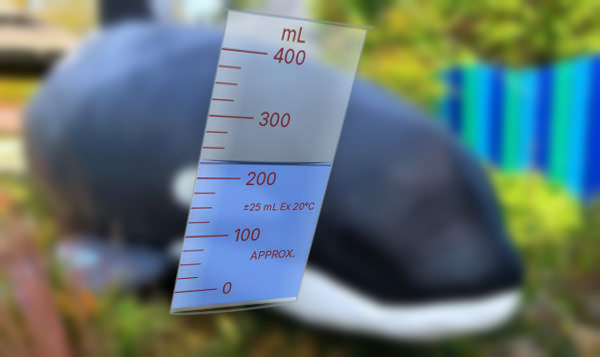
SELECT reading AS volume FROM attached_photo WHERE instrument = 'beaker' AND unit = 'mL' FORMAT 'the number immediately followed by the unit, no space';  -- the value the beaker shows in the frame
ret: 225mL
